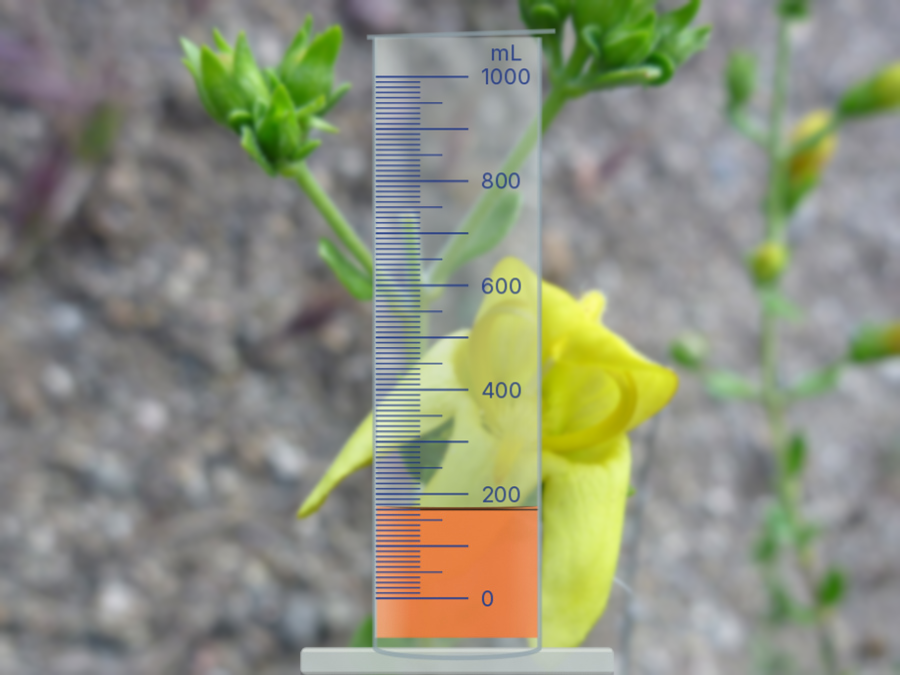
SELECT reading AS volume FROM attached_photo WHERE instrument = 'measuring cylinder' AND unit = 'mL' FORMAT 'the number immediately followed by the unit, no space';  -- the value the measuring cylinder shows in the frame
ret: 170mL
